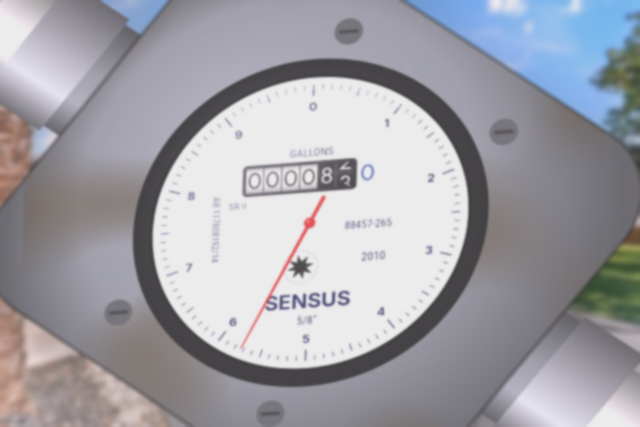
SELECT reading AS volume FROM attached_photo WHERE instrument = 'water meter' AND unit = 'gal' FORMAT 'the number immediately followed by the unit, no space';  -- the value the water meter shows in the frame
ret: 825.7gal
